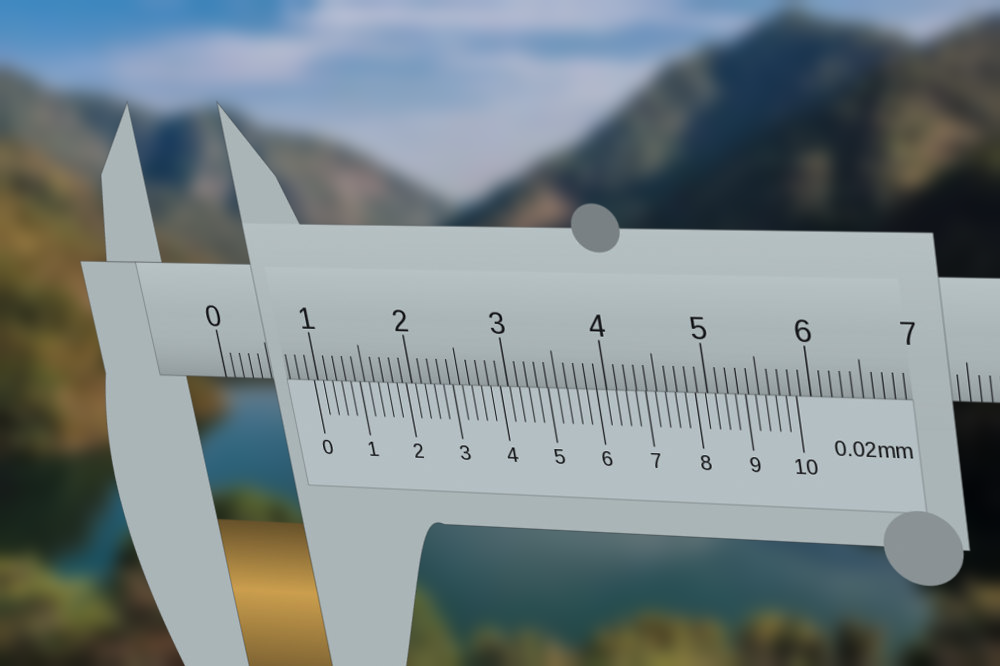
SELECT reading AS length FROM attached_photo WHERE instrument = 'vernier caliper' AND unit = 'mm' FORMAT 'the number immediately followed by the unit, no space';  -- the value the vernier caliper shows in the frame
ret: 9.6mm
